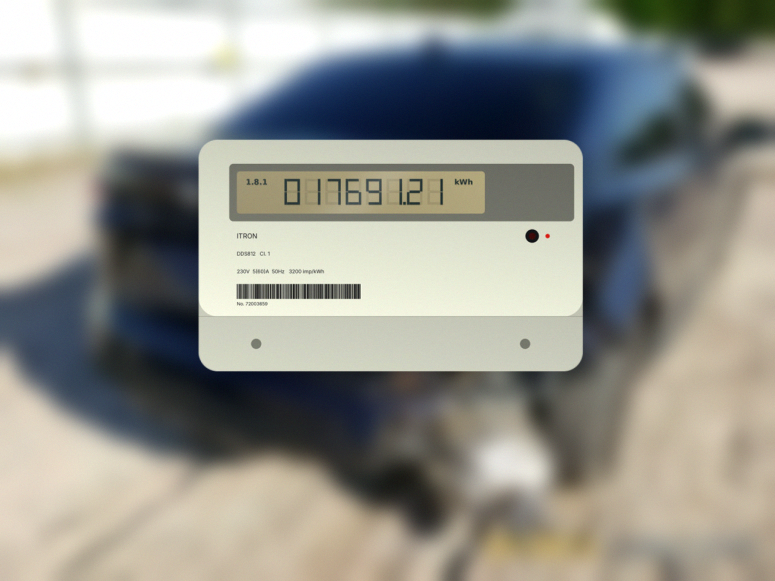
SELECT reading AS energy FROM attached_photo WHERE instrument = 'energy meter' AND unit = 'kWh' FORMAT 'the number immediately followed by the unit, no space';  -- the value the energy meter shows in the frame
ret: 17691.21kWh
